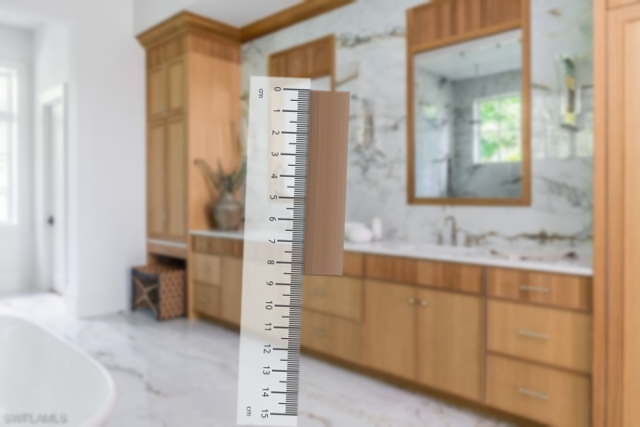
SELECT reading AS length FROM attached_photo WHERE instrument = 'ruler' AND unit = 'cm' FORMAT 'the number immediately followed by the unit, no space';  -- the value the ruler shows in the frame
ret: 8.5cm
